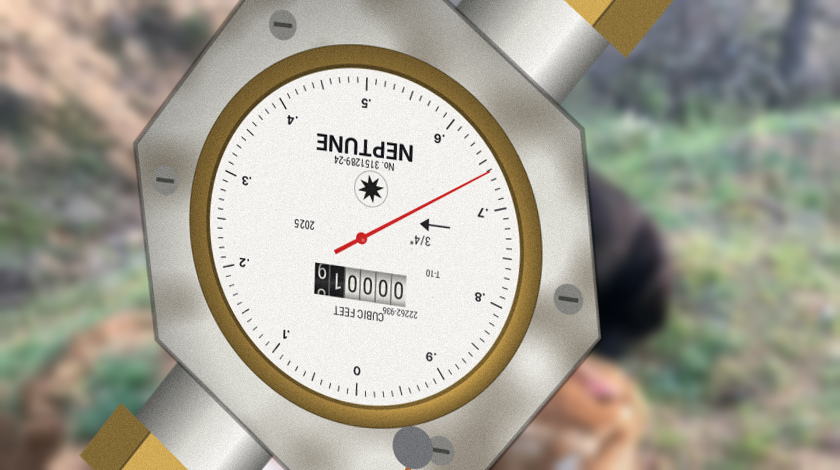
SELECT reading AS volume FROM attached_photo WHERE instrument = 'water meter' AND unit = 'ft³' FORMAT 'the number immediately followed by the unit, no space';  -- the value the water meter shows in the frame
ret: 18.66ft³
